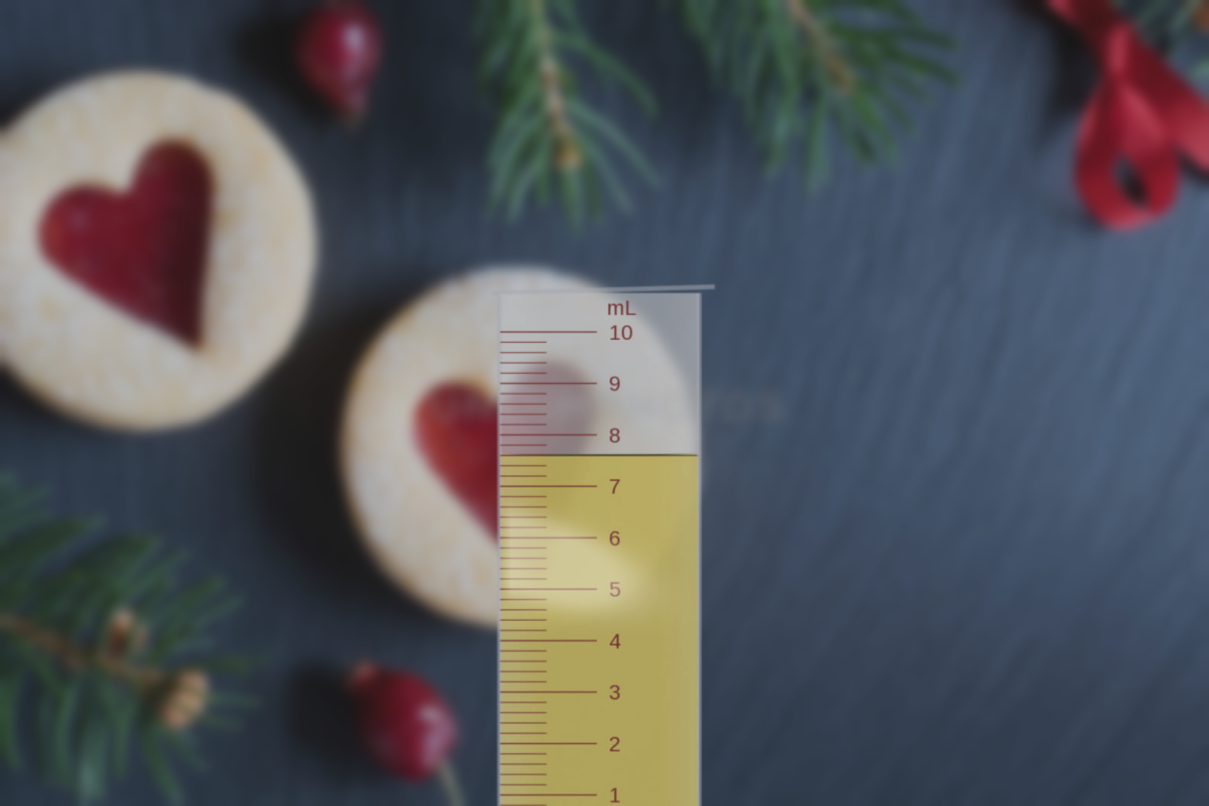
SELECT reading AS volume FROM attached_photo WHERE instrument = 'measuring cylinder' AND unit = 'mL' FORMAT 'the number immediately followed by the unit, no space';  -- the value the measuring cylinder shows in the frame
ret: 7.6mL
